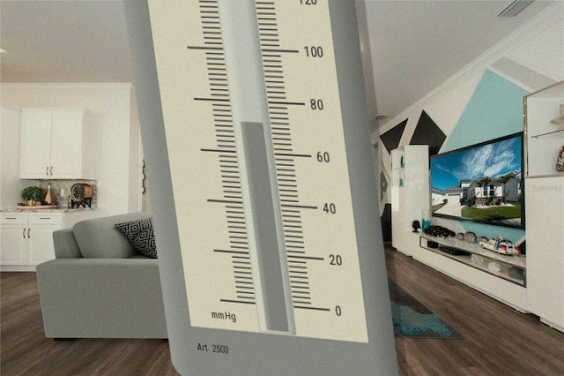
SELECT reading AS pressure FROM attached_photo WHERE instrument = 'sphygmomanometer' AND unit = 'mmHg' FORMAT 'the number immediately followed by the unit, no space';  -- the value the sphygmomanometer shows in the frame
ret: 72mmHg
